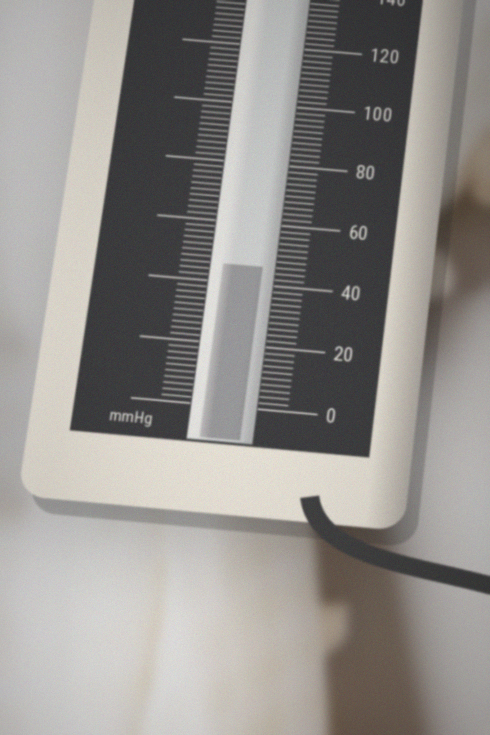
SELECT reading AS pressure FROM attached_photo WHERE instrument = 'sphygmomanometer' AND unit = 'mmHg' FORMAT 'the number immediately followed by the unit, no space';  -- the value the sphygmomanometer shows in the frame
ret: 46mmHg
